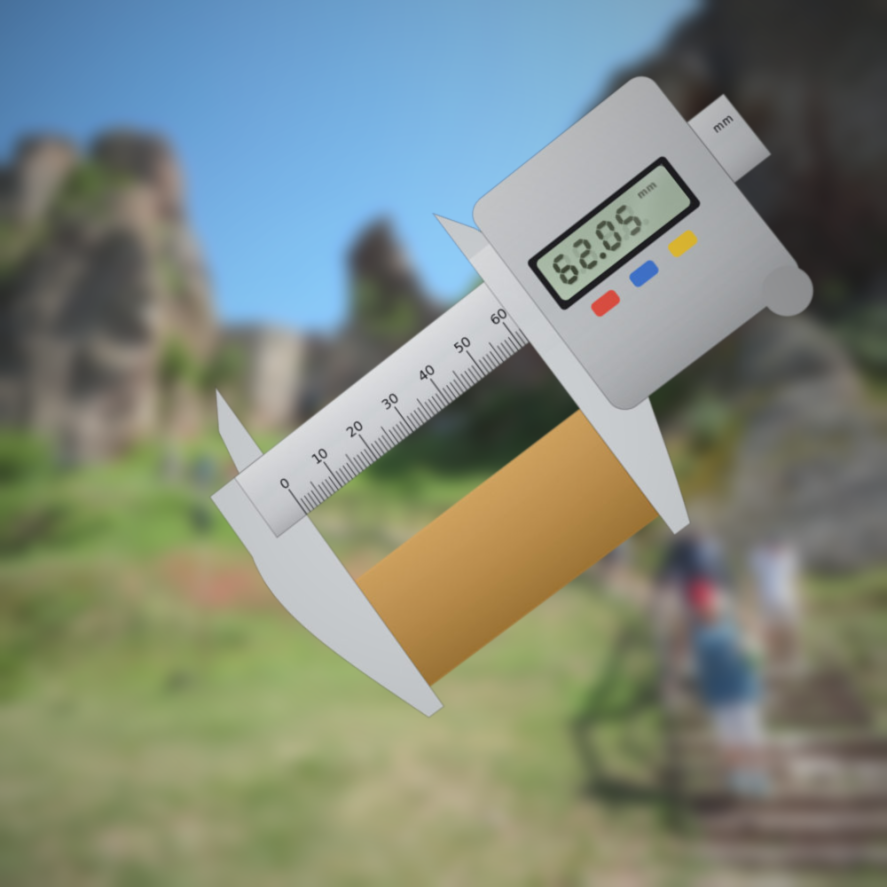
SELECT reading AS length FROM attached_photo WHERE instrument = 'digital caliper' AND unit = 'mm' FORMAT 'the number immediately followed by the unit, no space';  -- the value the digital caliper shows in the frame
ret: 62.05mm
